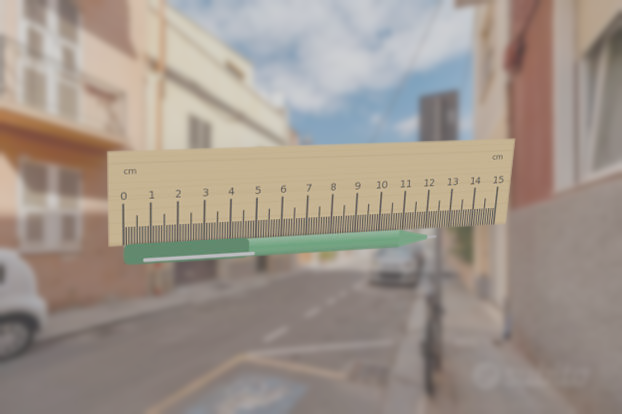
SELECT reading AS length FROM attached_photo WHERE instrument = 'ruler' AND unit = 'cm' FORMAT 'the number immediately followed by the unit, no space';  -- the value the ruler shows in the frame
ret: 12.5cm
